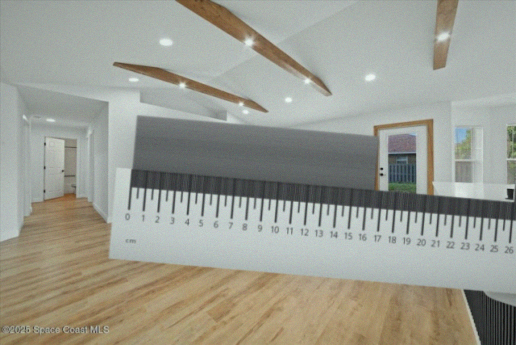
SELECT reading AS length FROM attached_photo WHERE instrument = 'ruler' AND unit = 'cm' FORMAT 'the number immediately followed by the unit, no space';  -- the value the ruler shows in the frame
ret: 16.5cm
